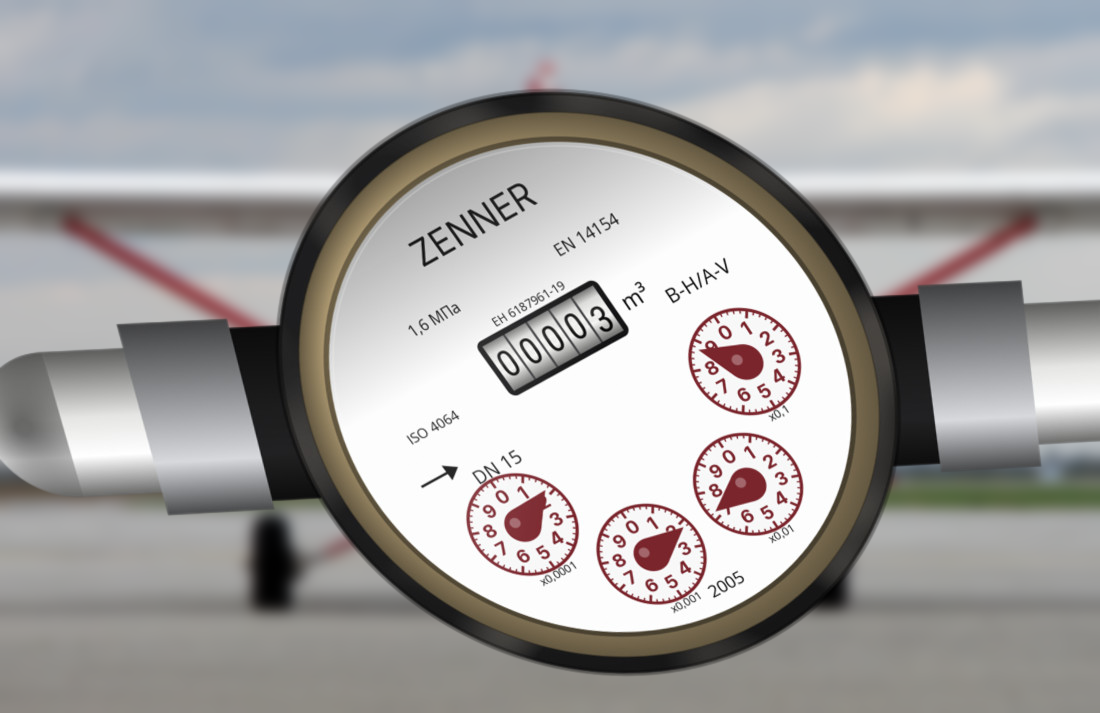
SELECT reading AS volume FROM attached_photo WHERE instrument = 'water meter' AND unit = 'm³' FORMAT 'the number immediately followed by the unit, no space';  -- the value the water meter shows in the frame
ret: 2.8721m³
